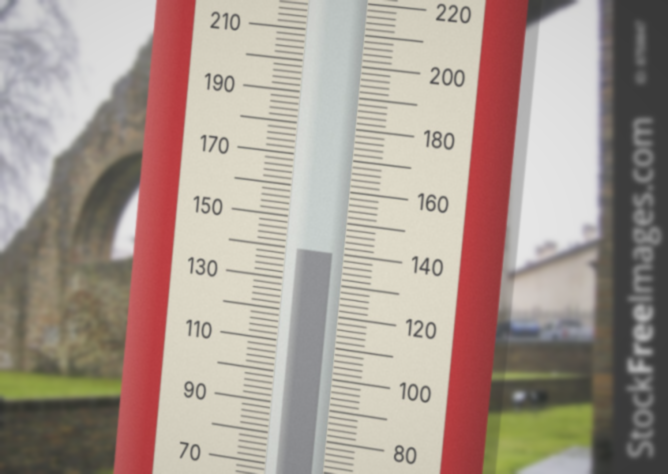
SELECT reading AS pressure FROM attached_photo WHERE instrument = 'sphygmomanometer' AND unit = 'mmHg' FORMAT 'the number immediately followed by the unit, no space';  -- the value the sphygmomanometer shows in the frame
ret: 140mmHg
